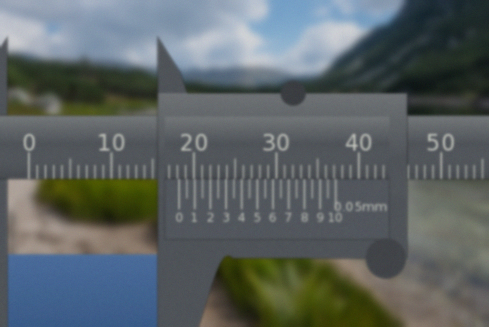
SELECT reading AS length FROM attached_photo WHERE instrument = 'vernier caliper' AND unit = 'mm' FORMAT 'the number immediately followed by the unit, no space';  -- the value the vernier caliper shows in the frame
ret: 18.2mm
